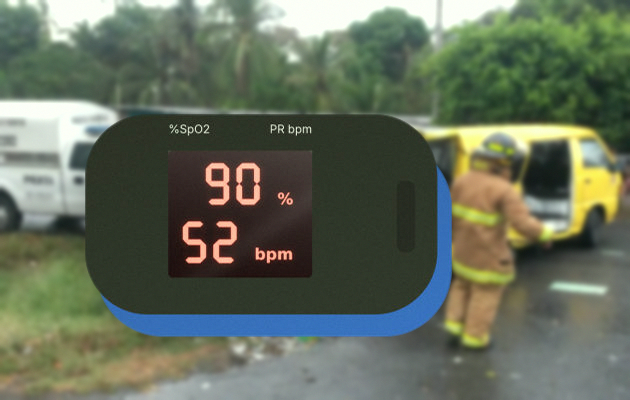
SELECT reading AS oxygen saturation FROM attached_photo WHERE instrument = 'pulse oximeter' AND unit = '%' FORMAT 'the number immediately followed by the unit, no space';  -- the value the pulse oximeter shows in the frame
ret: 90%
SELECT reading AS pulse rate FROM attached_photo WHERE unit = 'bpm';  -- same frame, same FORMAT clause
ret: 52bpm
